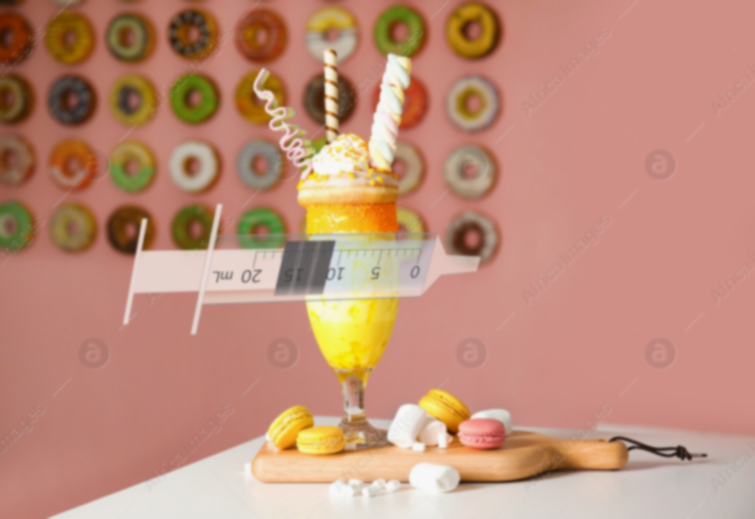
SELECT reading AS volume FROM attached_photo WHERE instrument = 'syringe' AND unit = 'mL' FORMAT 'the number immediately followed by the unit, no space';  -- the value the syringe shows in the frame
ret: 11mL
